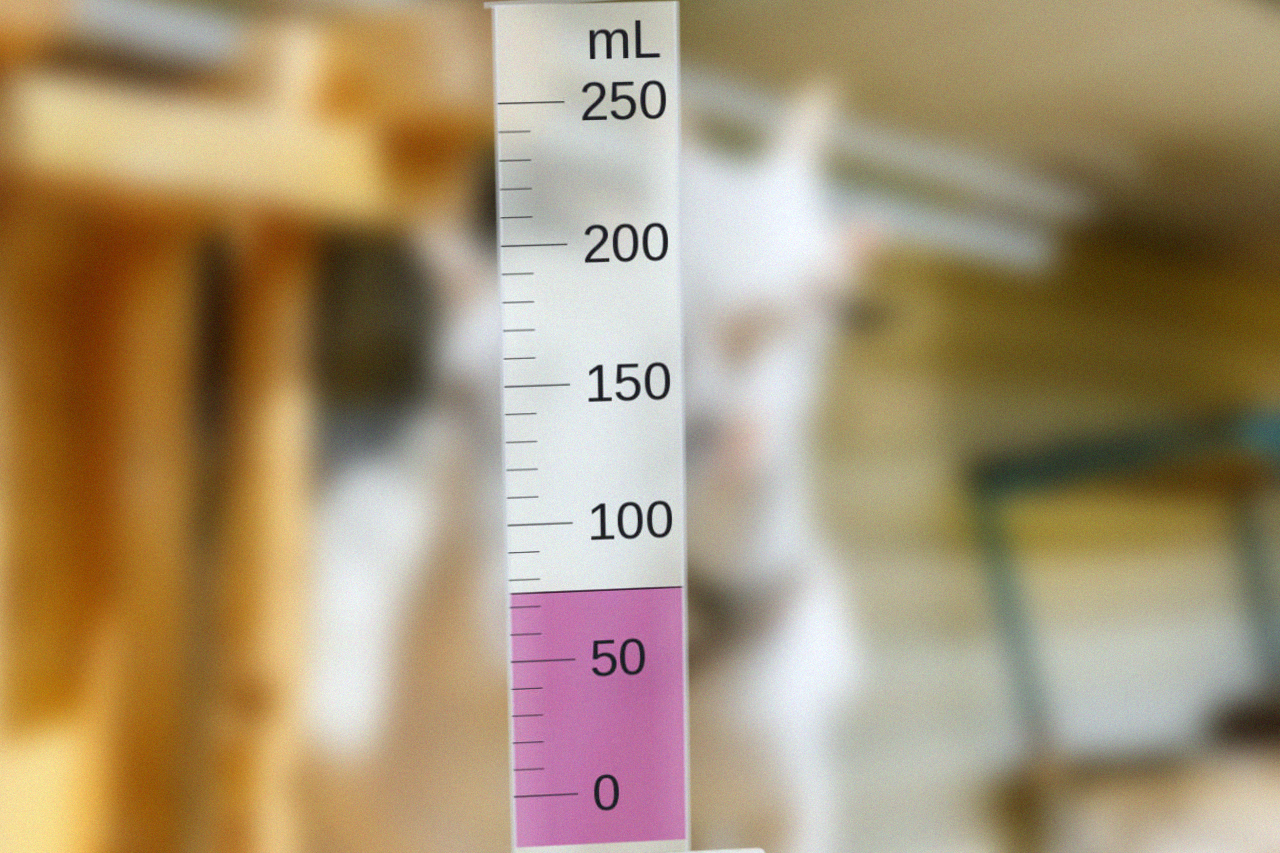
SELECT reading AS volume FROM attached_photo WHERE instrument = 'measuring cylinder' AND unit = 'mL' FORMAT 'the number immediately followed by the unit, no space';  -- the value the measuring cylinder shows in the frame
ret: 75mL
